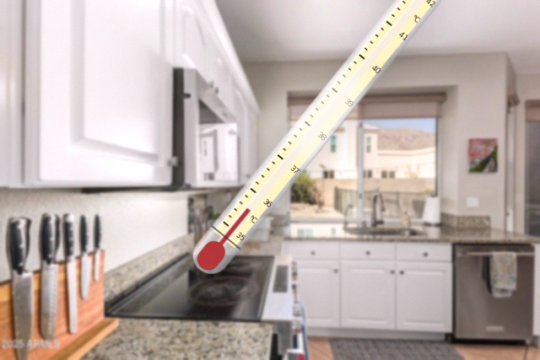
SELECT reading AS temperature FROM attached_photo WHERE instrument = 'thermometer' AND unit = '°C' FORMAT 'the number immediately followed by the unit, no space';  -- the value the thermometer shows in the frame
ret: 35.6°C
